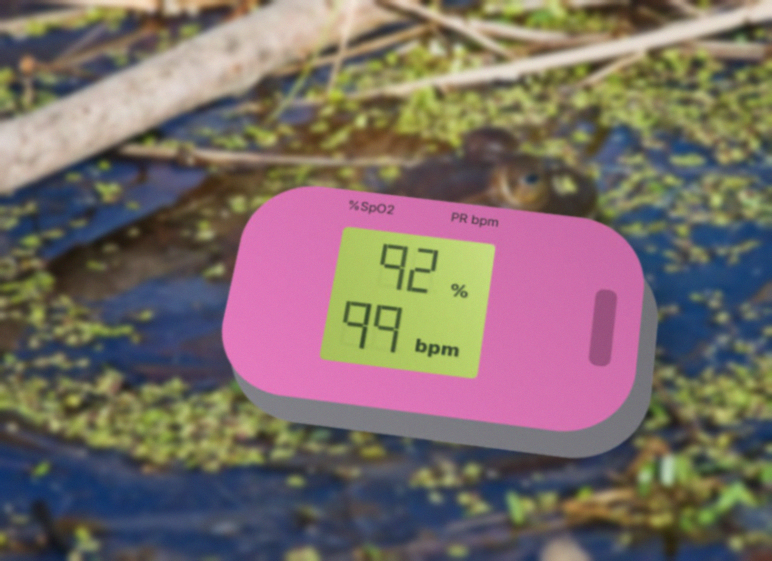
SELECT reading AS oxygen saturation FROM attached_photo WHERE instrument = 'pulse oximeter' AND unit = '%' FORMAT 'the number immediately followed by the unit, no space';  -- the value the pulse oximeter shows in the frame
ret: 92%
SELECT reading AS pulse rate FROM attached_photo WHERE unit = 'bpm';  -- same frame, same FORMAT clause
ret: 99bpm
